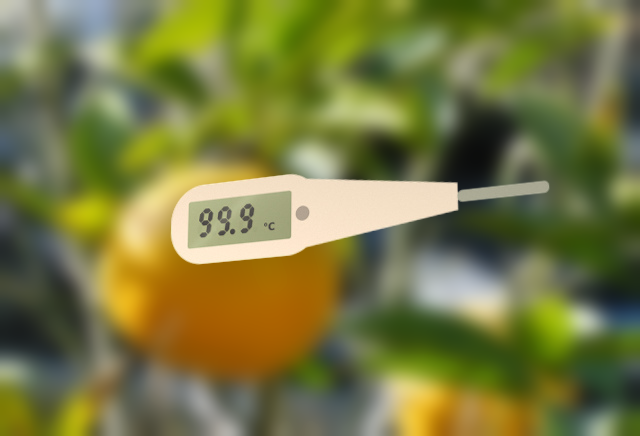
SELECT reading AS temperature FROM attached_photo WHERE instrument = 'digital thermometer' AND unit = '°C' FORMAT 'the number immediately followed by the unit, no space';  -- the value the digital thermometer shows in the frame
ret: 99.9°C
